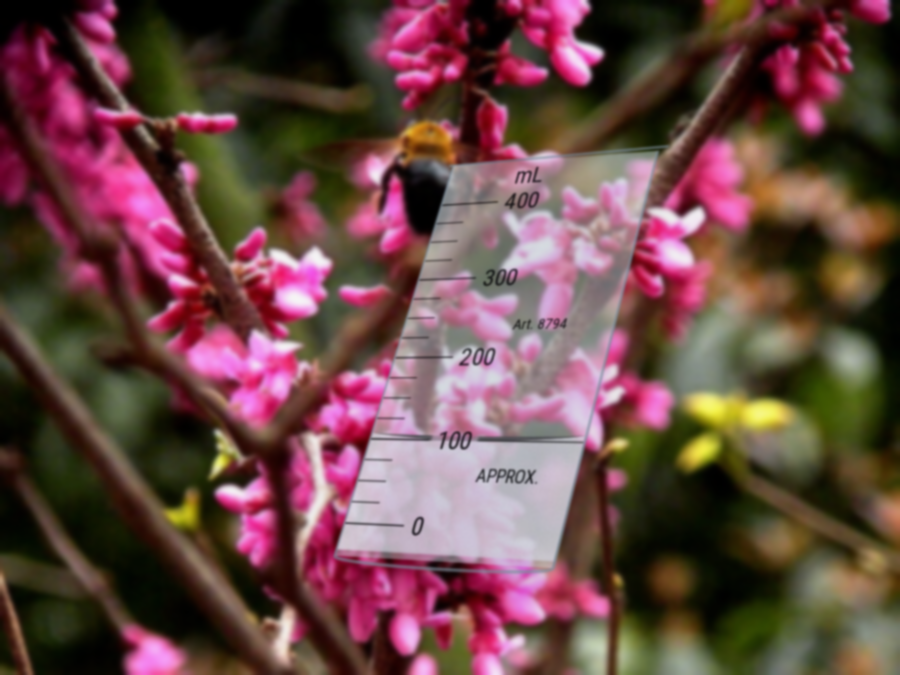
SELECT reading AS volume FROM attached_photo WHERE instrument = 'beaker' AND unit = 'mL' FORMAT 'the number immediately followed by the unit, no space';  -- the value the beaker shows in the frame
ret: 100mL
